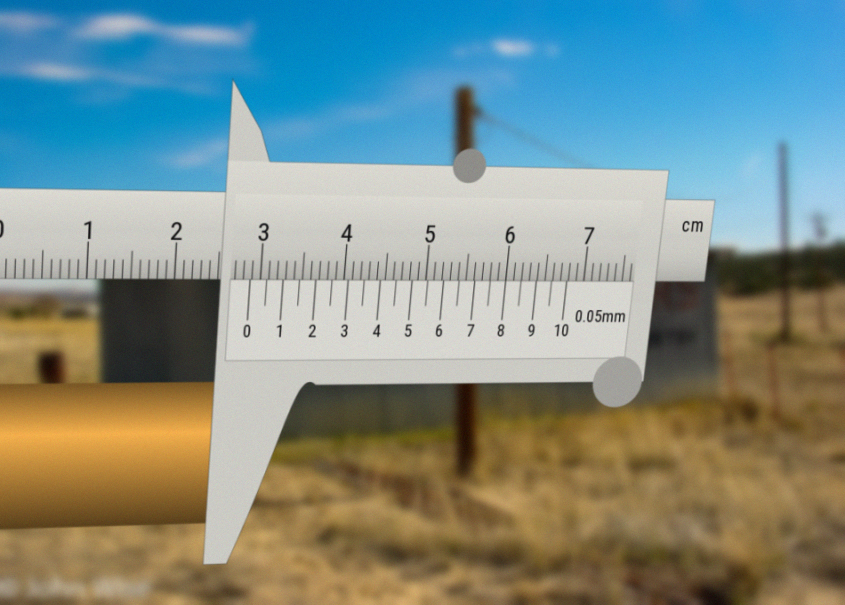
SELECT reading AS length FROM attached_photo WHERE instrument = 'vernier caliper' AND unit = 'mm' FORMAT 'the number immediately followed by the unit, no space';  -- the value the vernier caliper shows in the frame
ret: 28.8mm
